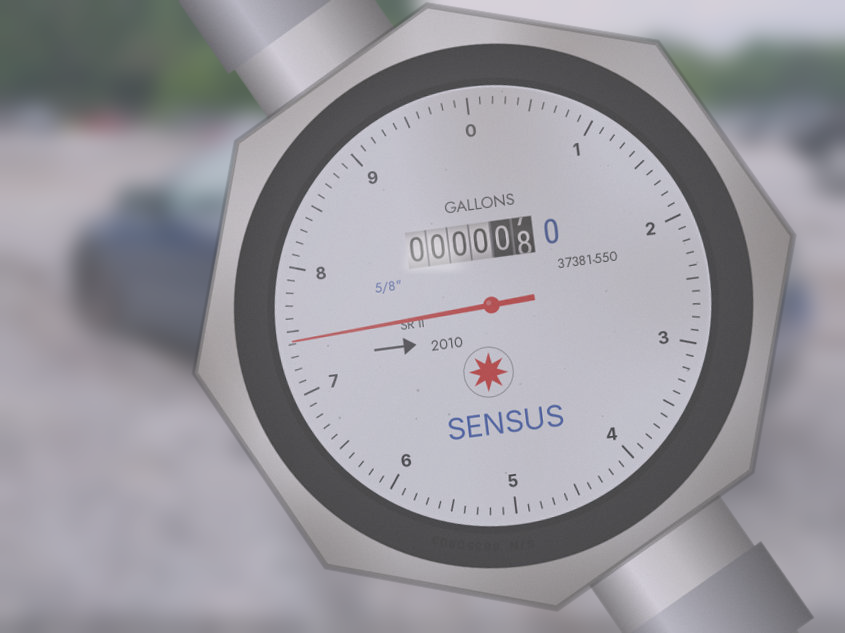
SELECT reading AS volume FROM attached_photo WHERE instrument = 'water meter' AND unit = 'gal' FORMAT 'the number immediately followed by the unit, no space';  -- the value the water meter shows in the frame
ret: 77.4gal
